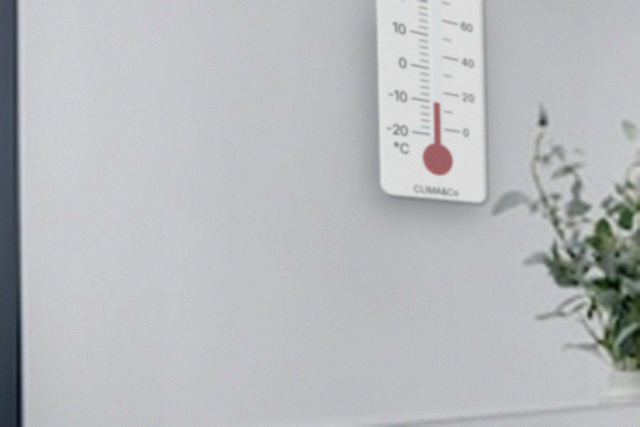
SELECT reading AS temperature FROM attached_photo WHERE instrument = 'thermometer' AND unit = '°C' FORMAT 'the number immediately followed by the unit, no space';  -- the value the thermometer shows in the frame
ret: -10°C
